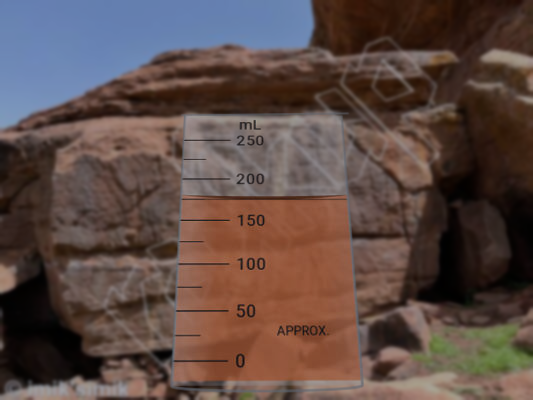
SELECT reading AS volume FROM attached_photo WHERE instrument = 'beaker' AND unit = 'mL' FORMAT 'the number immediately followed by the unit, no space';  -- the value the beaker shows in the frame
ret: 175mL
